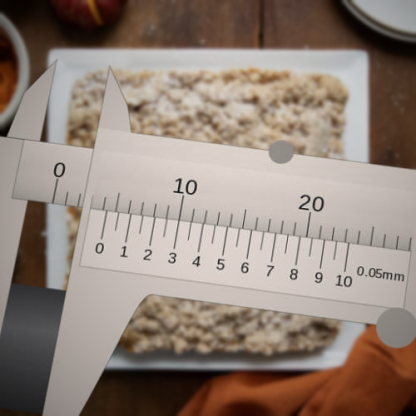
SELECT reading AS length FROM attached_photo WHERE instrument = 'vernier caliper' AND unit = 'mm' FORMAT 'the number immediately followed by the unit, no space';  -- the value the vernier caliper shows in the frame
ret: 4.3mm
